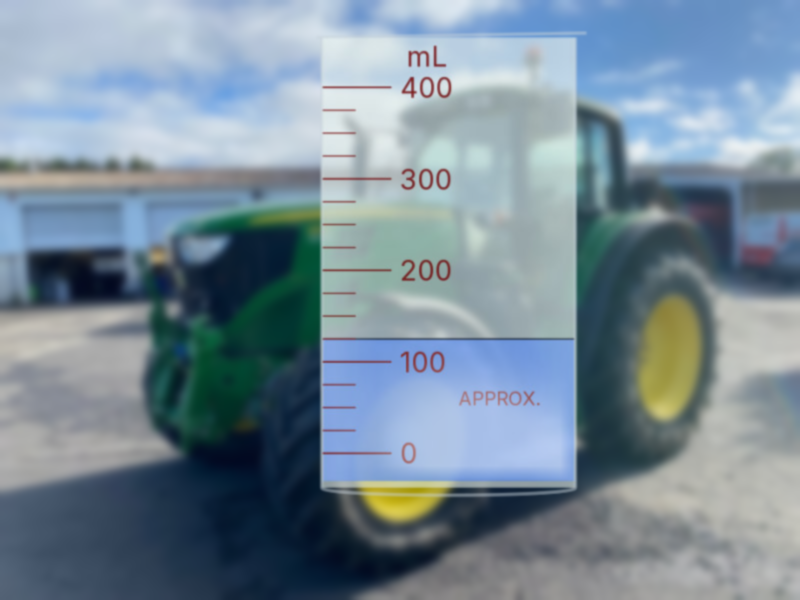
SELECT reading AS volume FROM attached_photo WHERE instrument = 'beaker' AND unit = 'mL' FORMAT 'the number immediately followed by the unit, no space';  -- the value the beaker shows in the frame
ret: 125mL
